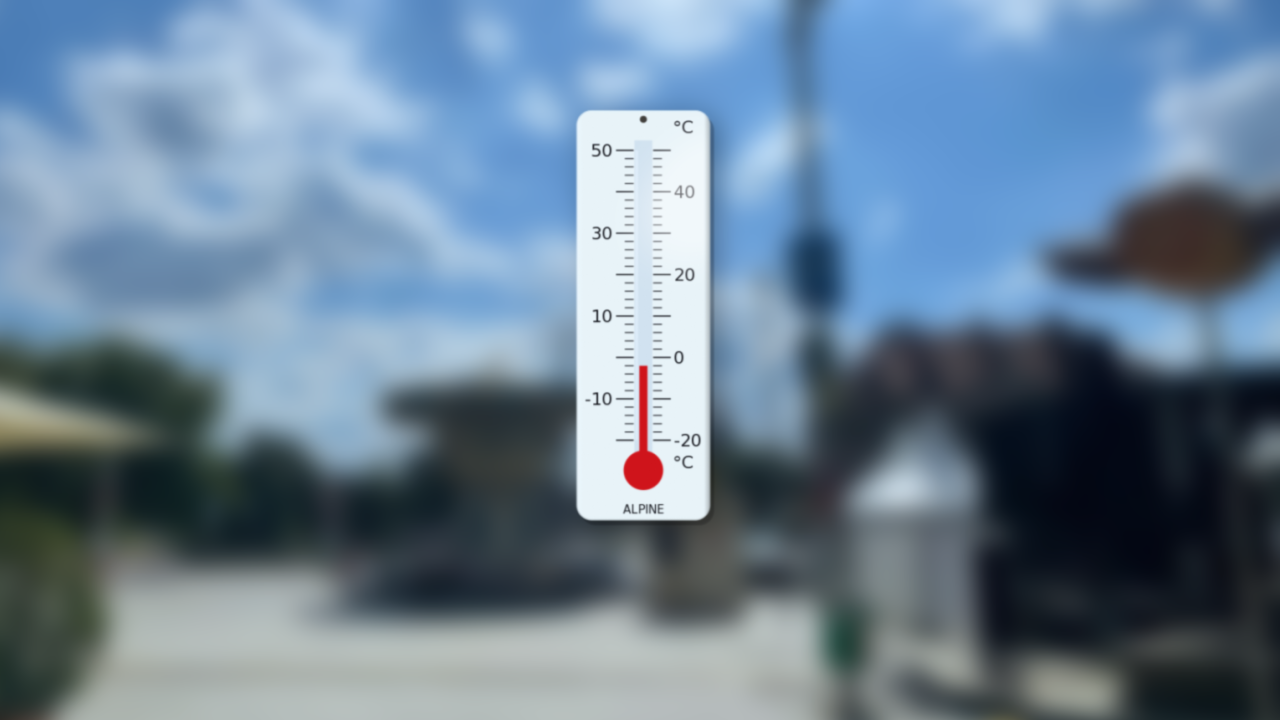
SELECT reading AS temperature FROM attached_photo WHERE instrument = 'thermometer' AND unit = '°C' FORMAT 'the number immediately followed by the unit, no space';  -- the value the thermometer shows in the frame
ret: -2°C
